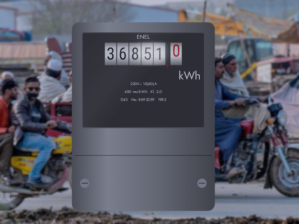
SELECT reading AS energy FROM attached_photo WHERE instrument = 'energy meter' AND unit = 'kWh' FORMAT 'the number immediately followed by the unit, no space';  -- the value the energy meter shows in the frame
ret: 36851.0kWh
